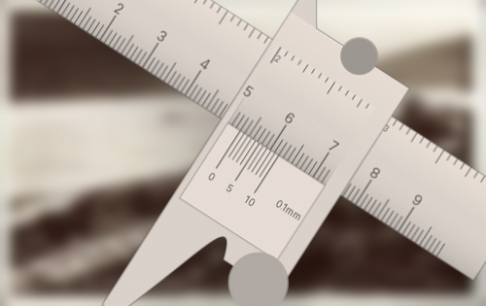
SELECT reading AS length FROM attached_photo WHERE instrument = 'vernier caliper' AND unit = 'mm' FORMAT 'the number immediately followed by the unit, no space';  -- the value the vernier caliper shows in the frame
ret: 53.0mm
